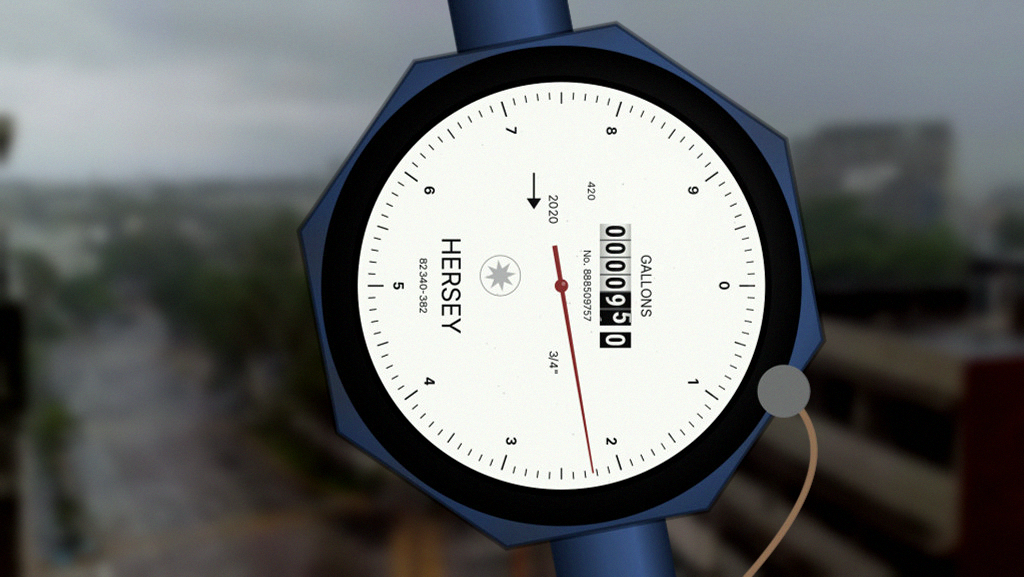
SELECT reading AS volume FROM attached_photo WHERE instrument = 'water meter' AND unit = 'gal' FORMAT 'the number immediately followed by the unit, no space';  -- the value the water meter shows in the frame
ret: 952.2gal
